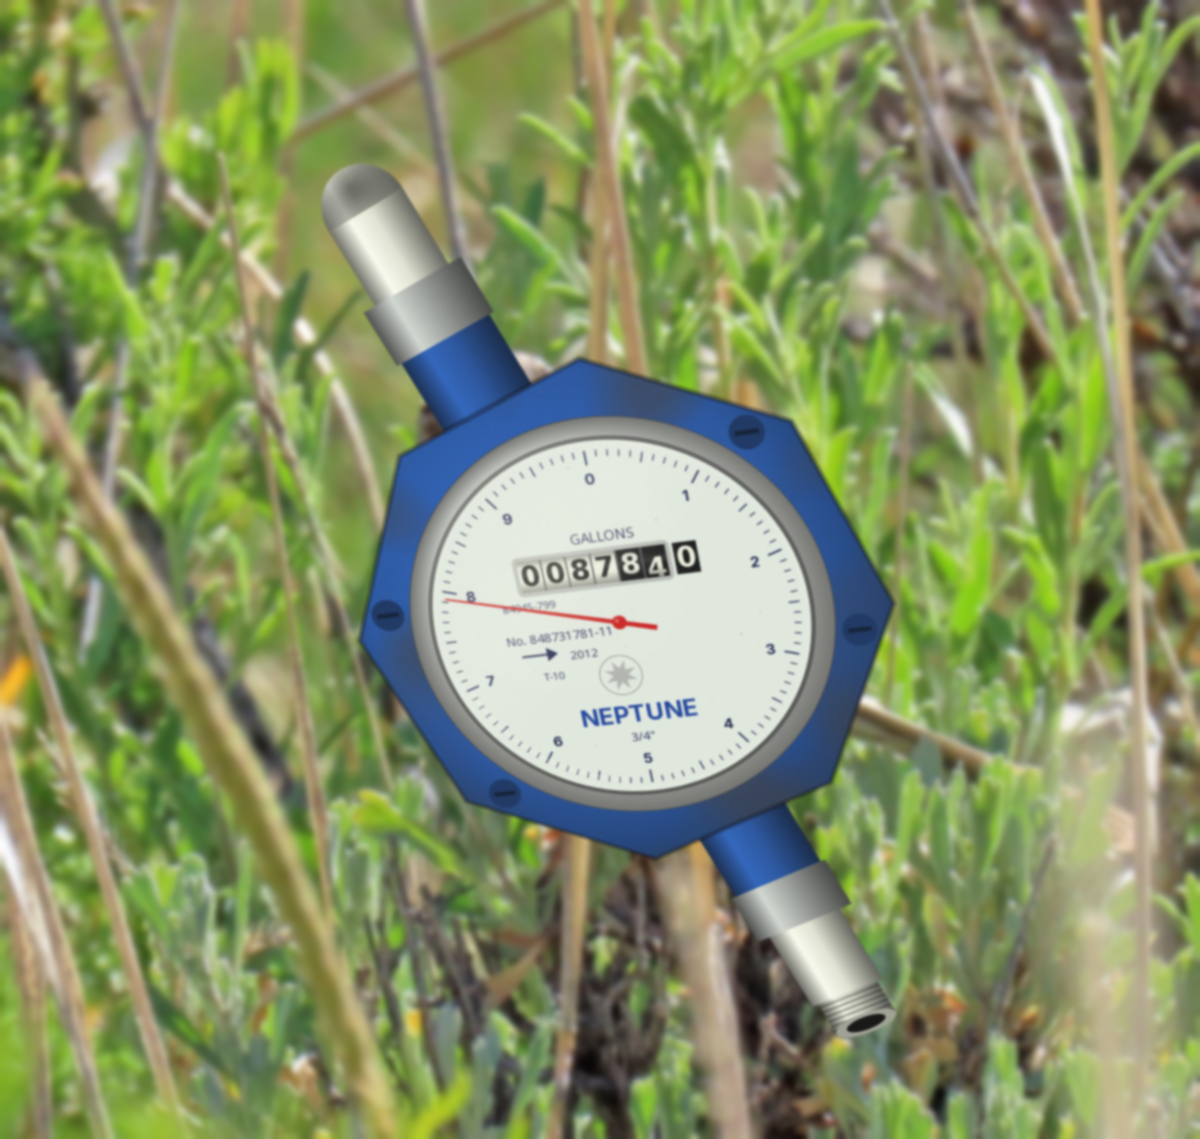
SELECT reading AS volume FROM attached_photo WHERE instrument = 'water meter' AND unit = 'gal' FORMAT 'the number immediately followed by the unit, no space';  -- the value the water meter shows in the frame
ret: 87837.9gal
